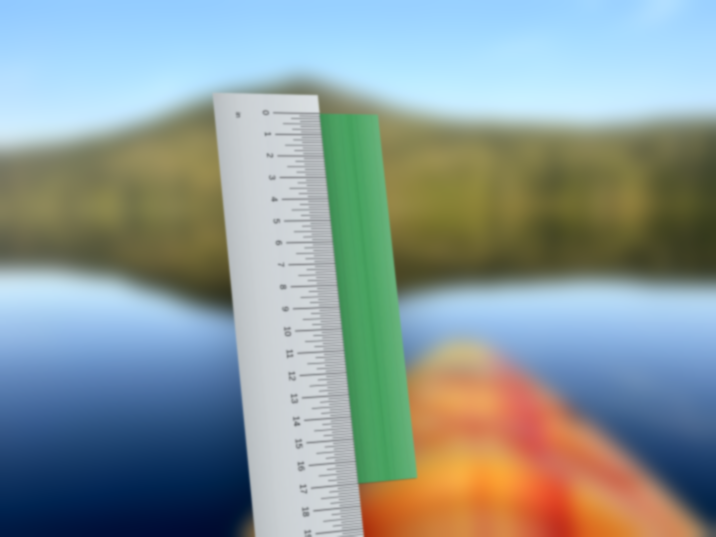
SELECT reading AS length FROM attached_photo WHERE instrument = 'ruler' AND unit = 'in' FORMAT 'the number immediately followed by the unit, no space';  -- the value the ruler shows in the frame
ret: 17in
